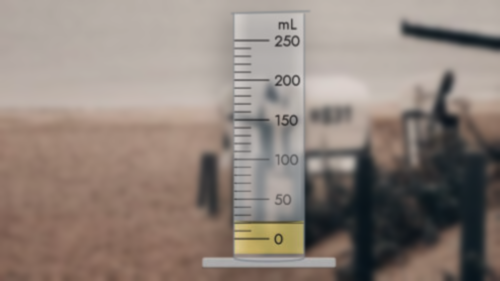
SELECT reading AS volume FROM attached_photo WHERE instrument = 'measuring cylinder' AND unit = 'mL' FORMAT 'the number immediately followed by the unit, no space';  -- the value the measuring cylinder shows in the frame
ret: 20mL
